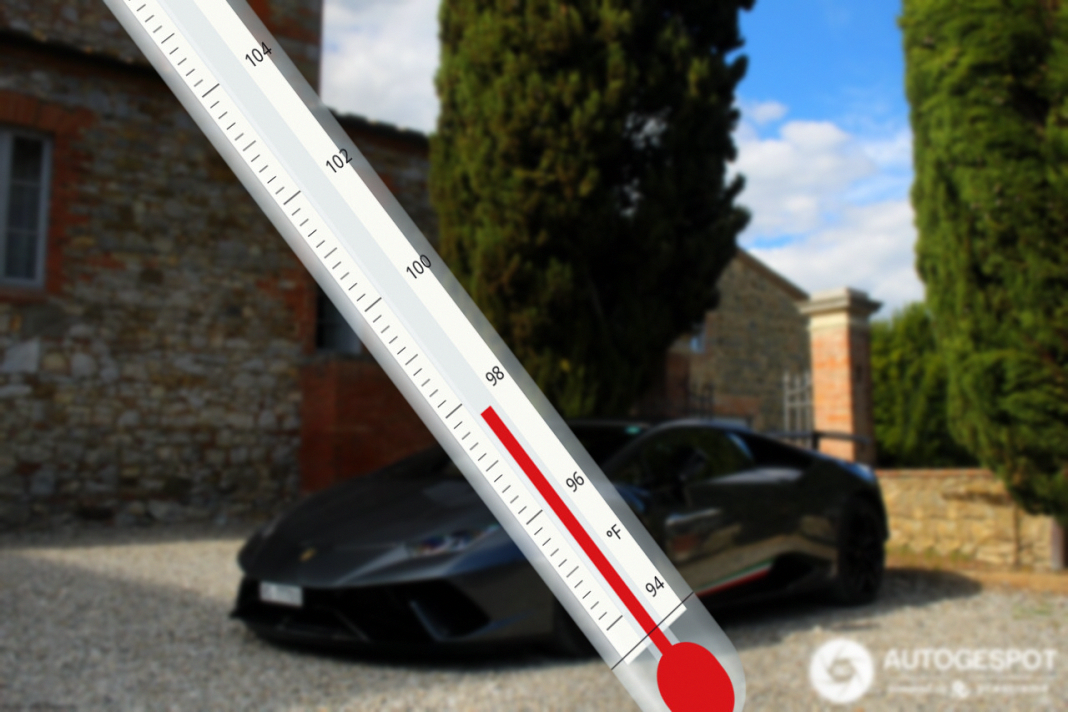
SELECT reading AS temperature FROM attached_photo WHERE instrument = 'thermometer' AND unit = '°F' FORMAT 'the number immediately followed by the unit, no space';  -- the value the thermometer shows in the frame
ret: 97.7°F
